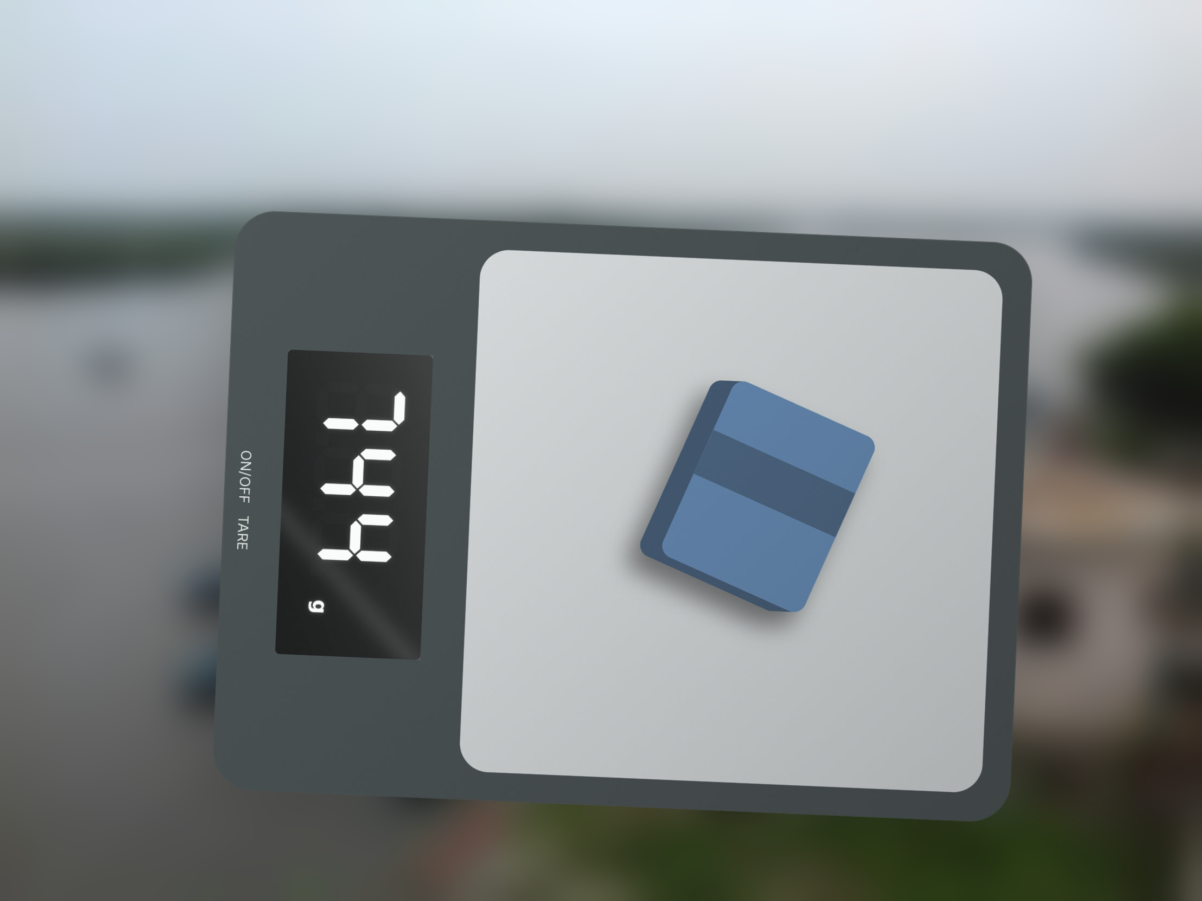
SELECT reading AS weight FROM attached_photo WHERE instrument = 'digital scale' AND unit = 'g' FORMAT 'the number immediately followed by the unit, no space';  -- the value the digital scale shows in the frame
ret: 744g
